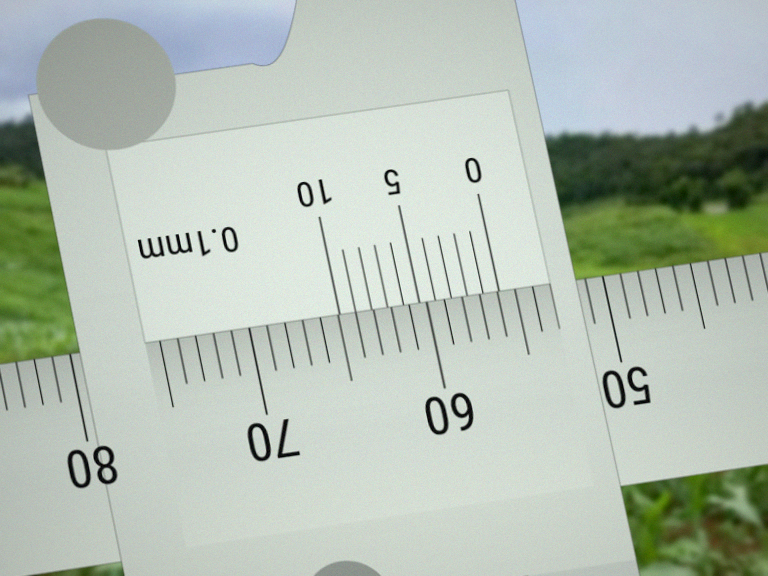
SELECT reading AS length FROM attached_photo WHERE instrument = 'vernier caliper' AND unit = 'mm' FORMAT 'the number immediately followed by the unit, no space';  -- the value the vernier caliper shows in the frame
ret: 55.9mm
